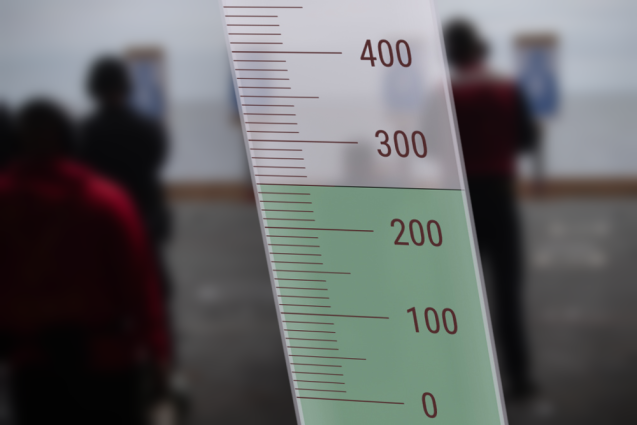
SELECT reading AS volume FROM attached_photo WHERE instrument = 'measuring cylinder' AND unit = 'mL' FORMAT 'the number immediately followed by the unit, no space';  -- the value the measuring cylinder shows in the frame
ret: 250mL
